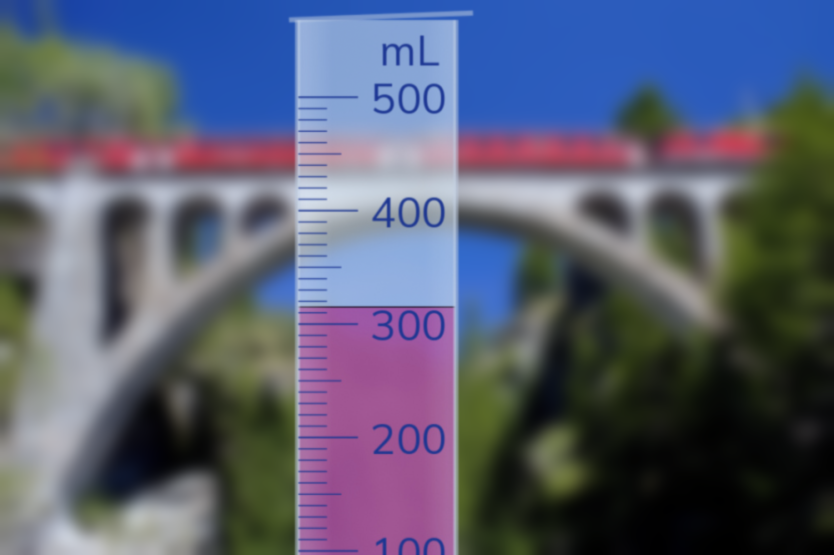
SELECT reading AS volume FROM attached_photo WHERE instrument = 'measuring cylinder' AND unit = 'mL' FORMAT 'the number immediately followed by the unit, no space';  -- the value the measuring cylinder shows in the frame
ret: 315mL
